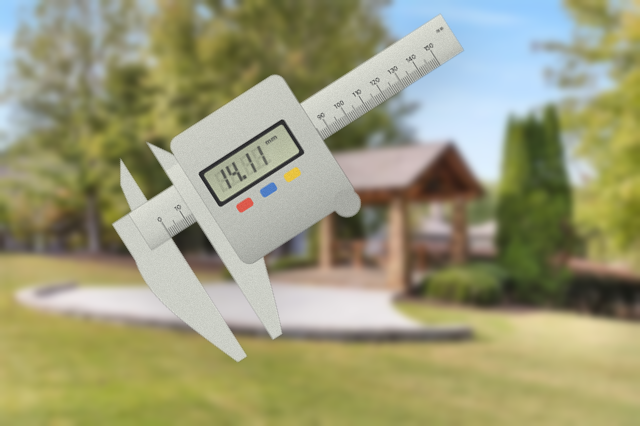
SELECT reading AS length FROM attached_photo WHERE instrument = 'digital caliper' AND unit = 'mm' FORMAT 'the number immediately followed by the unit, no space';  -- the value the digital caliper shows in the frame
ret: 14.11mm
